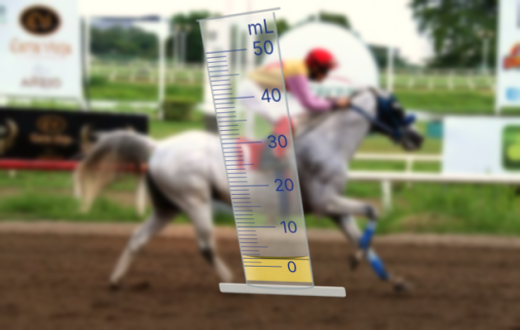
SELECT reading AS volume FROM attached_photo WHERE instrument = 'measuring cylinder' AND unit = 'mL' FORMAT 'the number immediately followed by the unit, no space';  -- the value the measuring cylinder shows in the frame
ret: 2mL
